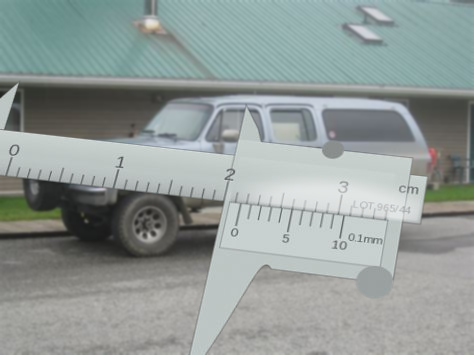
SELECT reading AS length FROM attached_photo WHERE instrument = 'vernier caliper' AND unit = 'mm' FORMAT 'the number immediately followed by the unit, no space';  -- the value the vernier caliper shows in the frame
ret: 21.5mm
